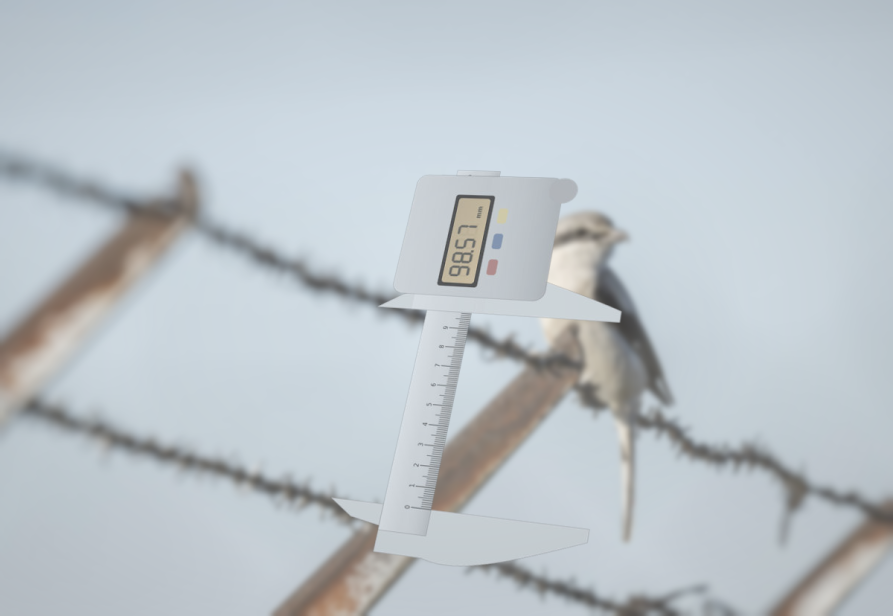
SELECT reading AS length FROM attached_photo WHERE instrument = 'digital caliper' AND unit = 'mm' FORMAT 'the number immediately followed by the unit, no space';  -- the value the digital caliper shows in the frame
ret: 98.57mm
